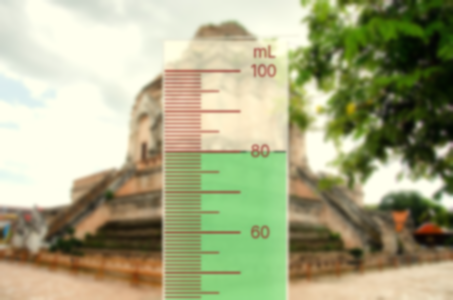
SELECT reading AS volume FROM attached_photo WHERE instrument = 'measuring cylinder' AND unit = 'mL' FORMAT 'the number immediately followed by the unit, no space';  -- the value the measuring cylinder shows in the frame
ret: 80mL
